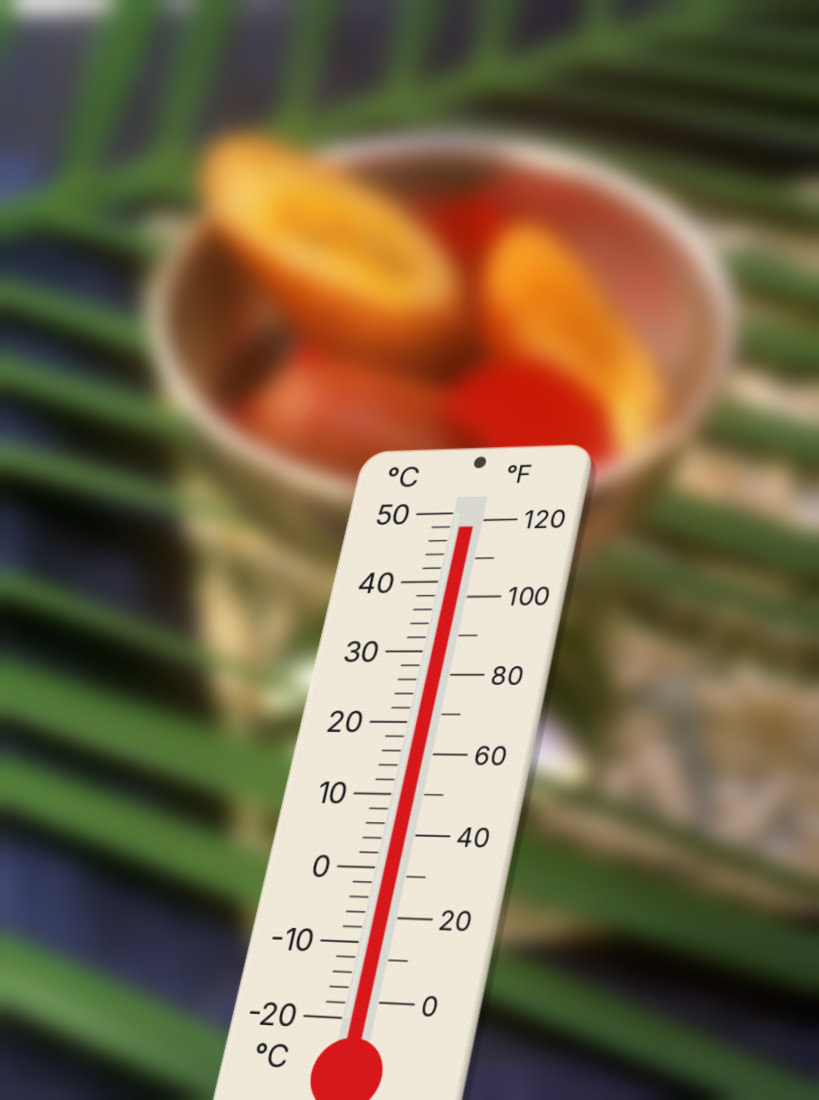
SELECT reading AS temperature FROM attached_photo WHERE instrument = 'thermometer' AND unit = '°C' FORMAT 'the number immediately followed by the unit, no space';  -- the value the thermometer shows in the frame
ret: 48°C
